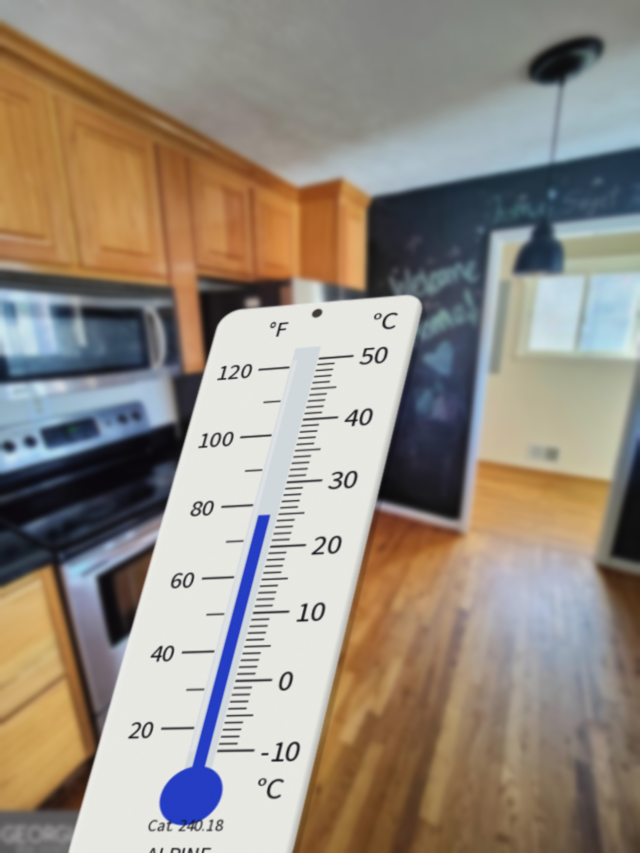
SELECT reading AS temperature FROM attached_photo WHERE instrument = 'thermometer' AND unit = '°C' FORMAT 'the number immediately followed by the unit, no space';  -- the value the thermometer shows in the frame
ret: 25°C
